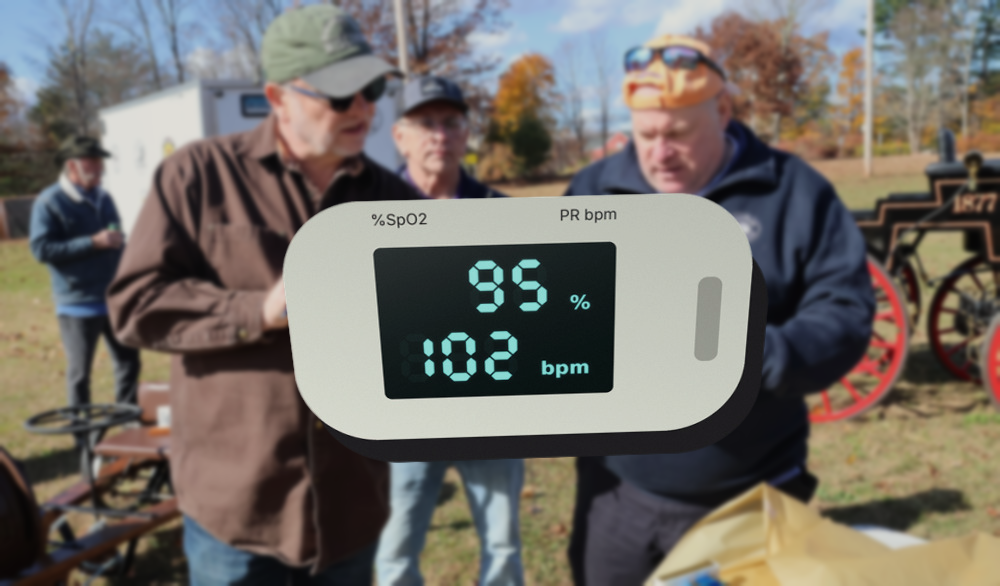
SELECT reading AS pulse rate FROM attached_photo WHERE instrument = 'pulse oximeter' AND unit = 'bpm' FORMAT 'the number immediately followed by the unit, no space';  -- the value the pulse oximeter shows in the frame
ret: 102bpm
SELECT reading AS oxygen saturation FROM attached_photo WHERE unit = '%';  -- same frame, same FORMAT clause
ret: 95%
